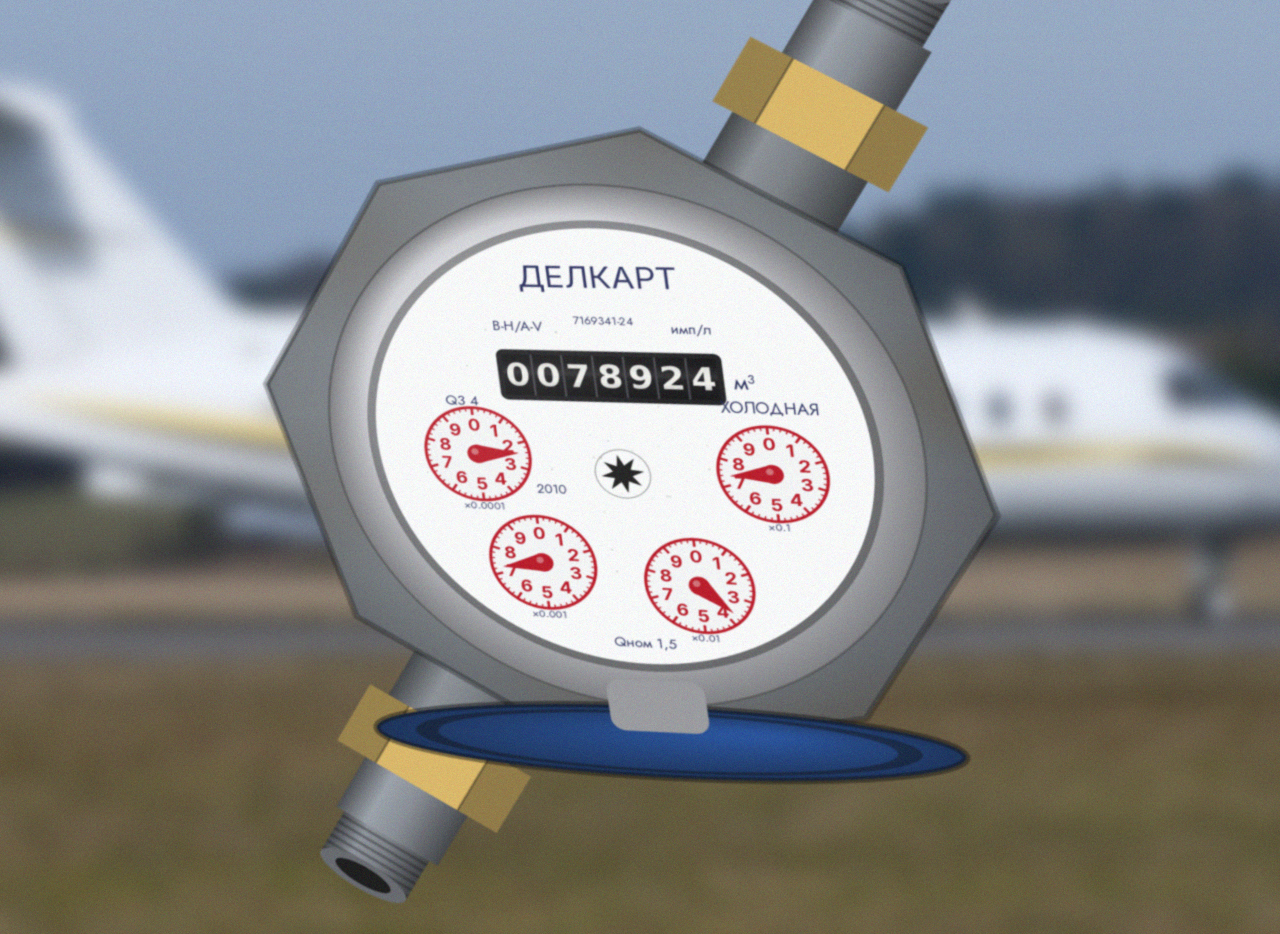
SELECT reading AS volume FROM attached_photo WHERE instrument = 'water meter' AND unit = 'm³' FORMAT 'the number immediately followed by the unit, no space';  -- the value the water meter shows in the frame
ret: 78924.7372m³
